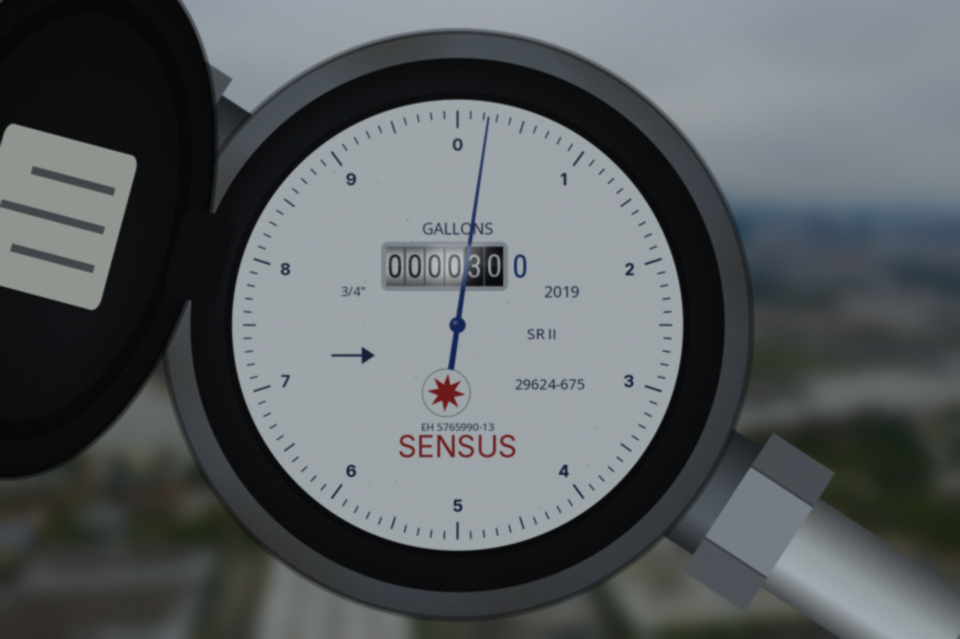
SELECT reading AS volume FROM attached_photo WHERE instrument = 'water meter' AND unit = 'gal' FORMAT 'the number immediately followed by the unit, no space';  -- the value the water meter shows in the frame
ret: 300.2gal
